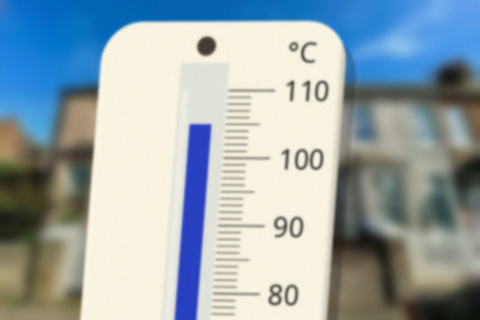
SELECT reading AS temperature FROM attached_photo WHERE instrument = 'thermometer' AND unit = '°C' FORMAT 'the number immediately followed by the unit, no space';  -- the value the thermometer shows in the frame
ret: 105°C
